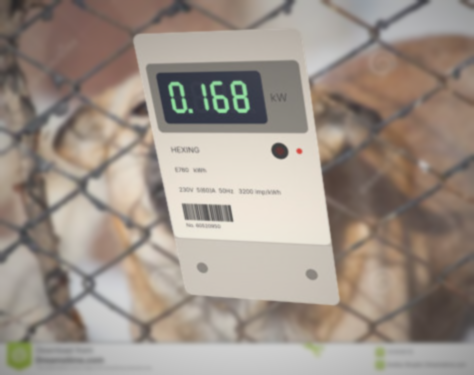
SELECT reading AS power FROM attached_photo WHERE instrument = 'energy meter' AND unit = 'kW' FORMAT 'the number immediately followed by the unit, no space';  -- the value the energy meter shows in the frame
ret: 0.168kW
